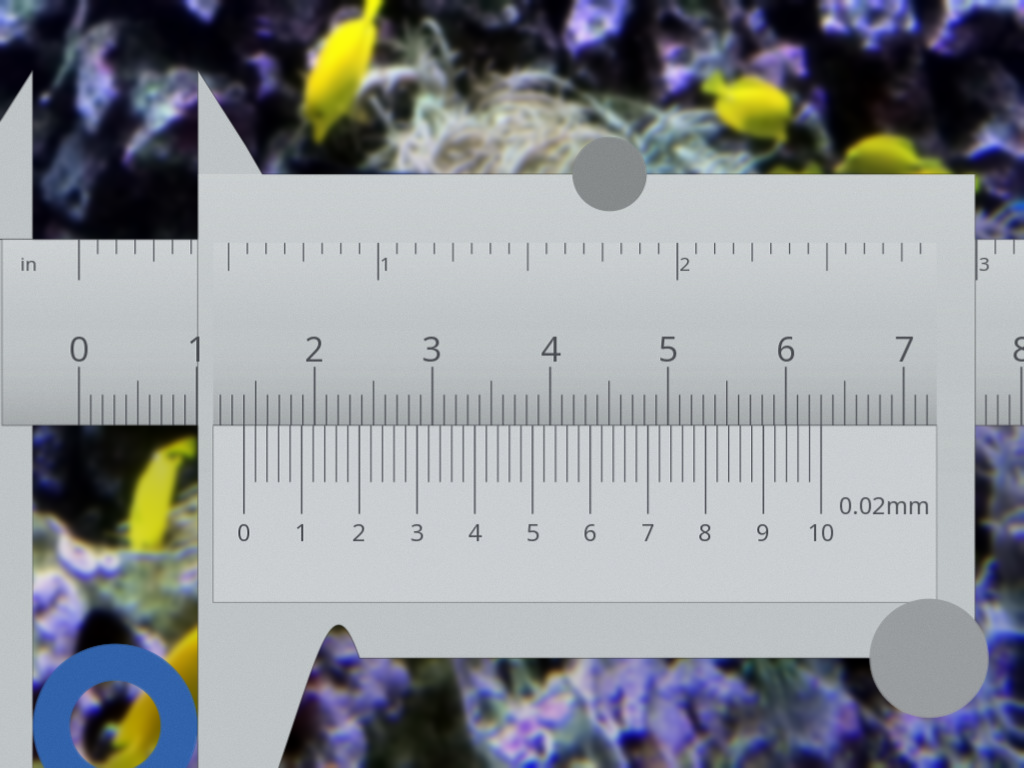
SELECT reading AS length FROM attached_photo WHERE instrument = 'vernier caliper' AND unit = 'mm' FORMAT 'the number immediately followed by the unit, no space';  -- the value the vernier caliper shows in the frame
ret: 14.0mm
